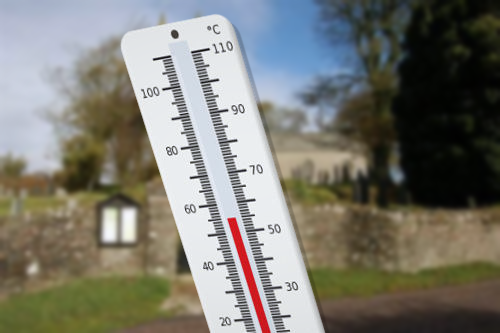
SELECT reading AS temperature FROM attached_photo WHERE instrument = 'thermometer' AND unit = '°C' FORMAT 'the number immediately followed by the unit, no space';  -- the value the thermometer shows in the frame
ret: 55°C
